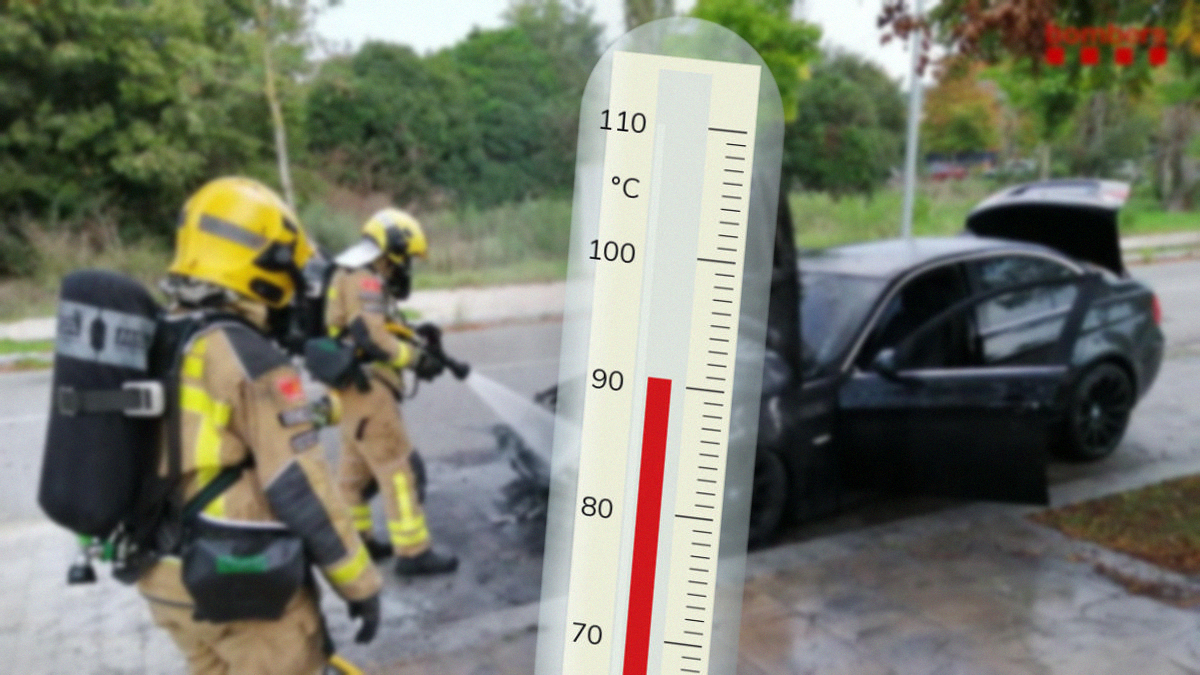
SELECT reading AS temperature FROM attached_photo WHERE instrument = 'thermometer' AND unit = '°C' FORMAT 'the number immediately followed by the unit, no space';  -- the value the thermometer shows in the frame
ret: 90.5°C
